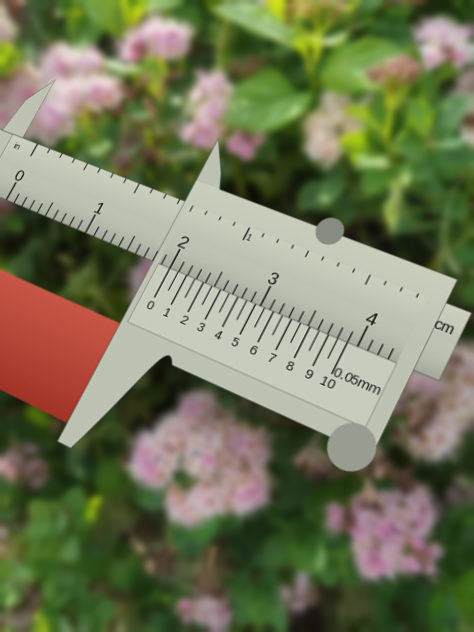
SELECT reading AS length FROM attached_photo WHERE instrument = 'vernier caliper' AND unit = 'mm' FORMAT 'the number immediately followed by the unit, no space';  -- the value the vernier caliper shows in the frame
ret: 20.0mm
